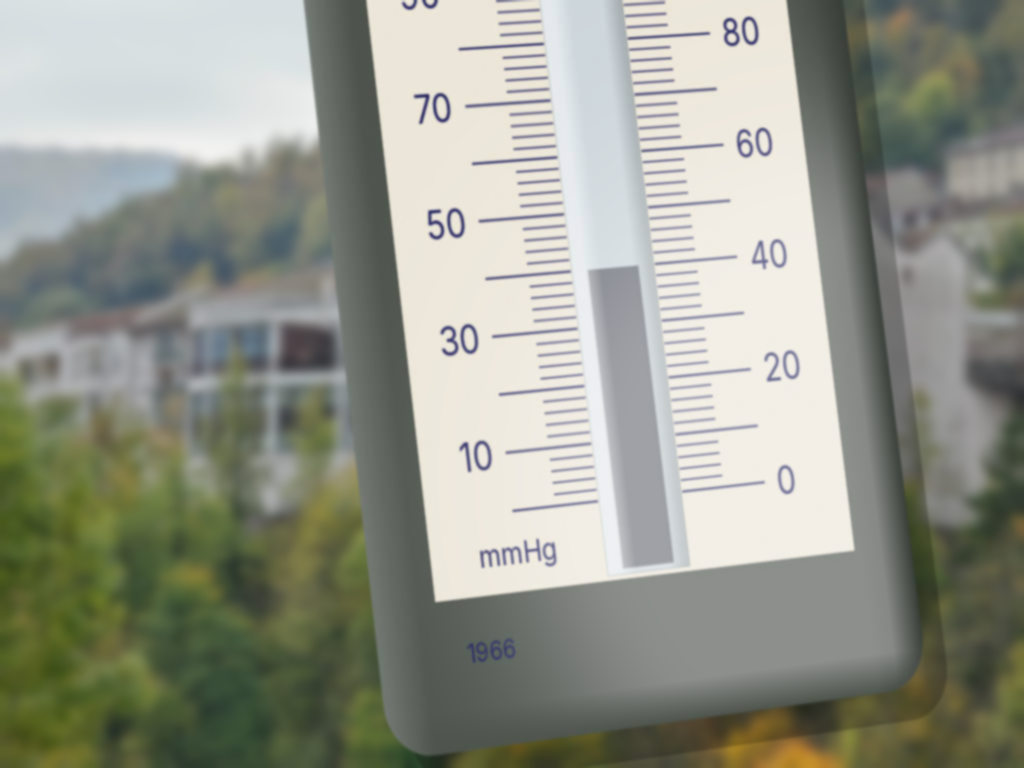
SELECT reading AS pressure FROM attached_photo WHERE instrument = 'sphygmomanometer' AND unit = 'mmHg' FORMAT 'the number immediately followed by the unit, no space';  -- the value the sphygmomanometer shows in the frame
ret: 40mmHg
